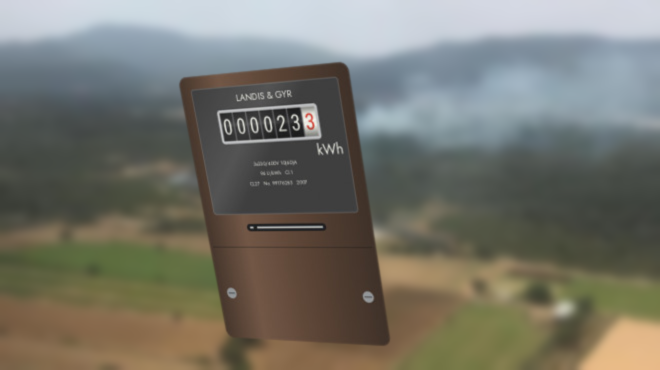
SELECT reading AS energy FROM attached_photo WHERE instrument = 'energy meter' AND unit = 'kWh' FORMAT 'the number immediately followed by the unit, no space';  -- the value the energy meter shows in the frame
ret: 23.3kWh
